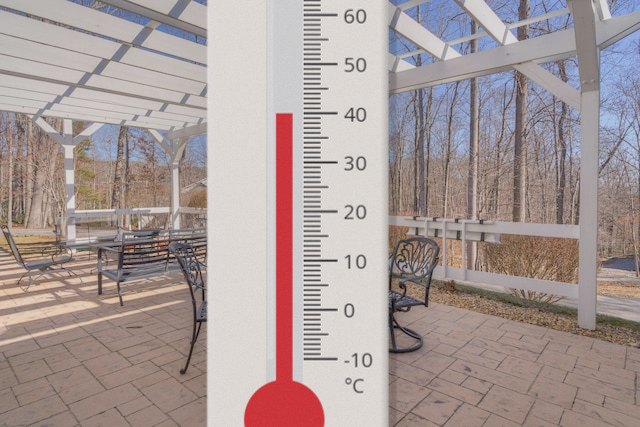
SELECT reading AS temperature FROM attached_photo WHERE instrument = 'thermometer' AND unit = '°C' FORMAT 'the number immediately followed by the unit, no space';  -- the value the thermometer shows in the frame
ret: 40°C
